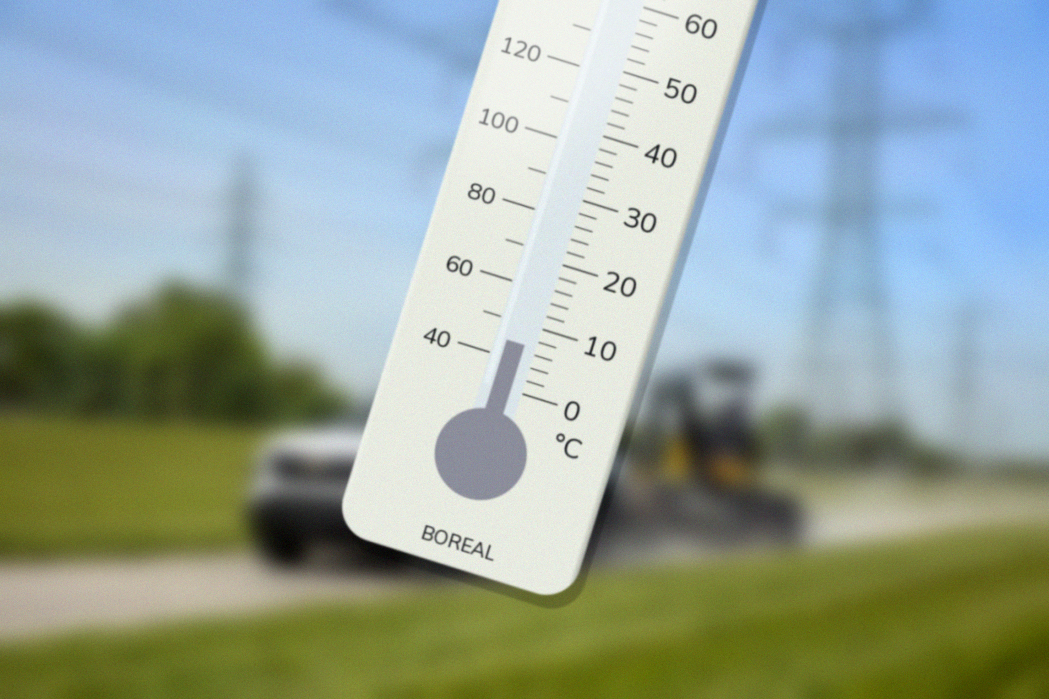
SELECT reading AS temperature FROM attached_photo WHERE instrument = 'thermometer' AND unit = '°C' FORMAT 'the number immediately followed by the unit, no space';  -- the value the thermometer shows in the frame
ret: 7°C
